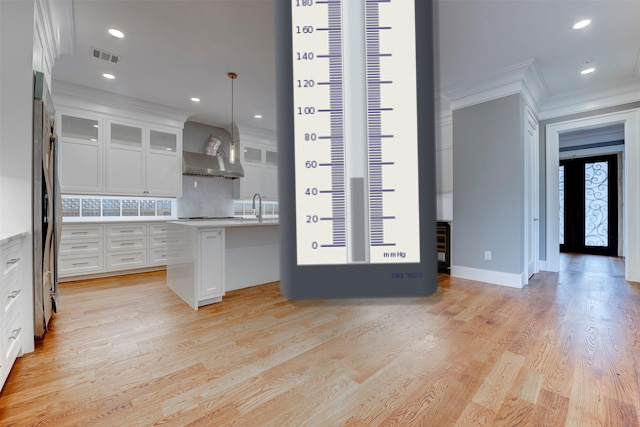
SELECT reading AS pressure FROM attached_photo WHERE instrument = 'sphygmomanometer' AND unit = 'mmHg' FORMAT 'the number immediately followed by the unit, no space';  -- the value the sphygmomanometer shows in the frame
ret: 50mmHg
